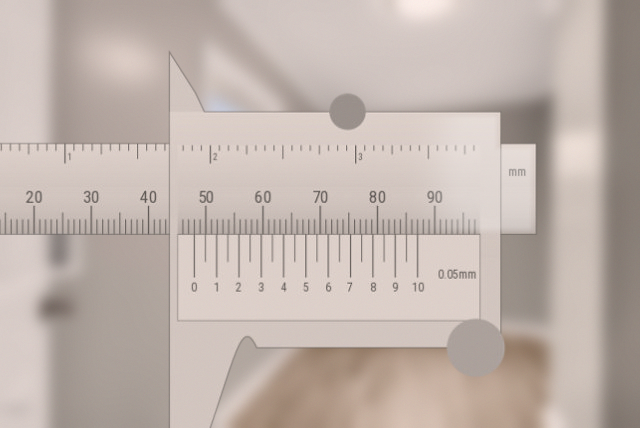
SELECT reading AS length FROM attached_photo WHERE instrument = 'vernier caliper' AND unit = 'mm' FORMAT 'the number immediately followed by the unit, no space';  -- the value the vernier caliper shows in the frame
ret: 48.0mm
